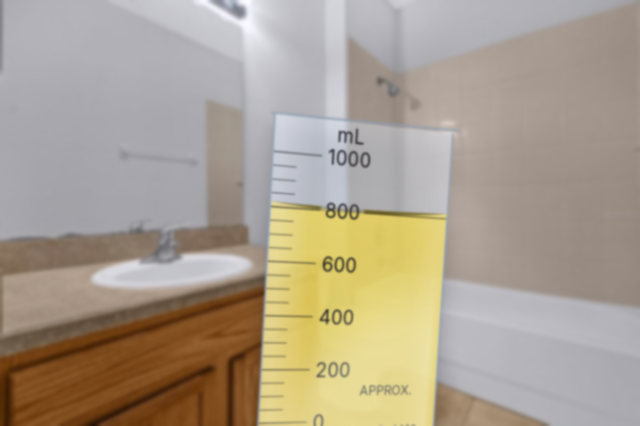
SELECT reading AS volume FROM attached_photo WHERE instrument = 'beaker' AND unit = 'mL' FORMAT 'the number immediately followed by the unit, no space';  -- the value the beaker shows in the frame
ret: 800mL
